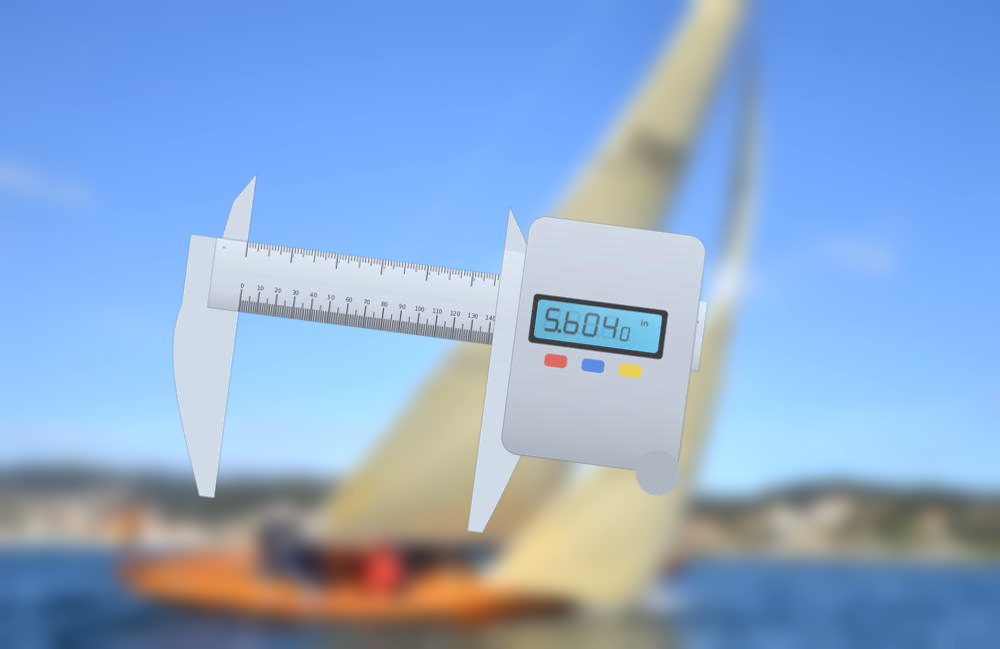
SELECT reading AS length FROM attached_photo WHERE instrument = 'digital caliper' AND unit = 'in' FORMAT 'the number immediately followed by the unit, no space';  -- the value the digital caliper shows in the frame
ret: 5.6040in
